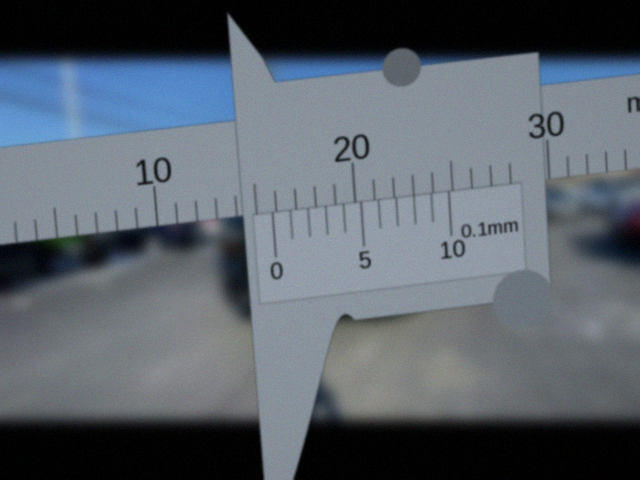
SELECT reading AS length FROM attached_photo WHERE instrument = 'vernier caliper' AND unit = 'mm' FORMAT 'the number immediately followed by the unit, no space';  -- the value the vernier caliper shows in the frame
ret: 15.8mm
